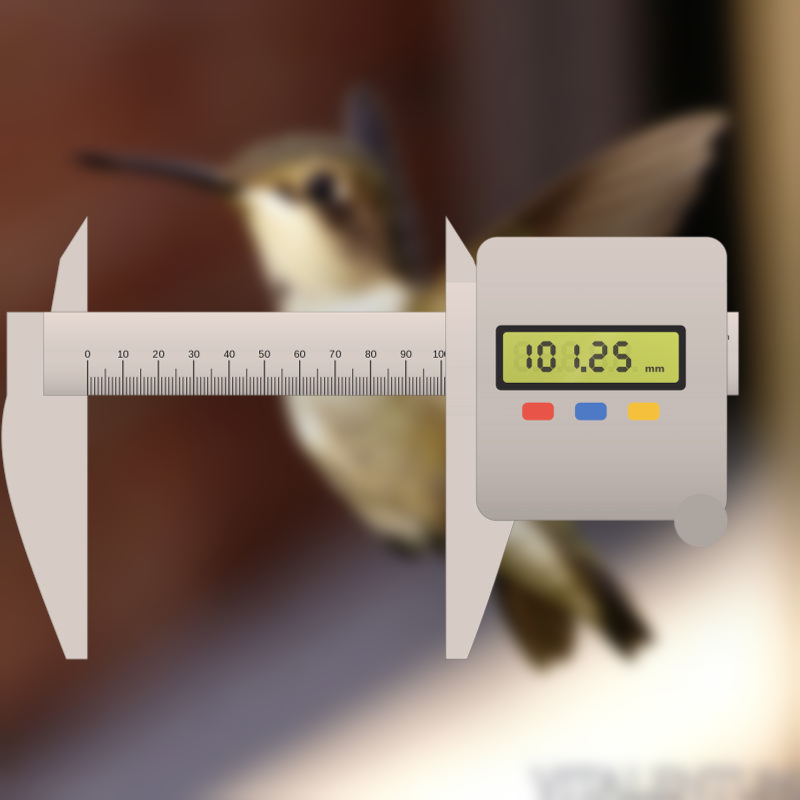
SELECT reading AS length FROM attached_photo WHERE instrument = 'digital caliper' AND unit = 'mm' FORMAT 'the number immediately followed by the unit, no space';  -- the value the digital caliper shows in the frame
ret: 101.25mm
